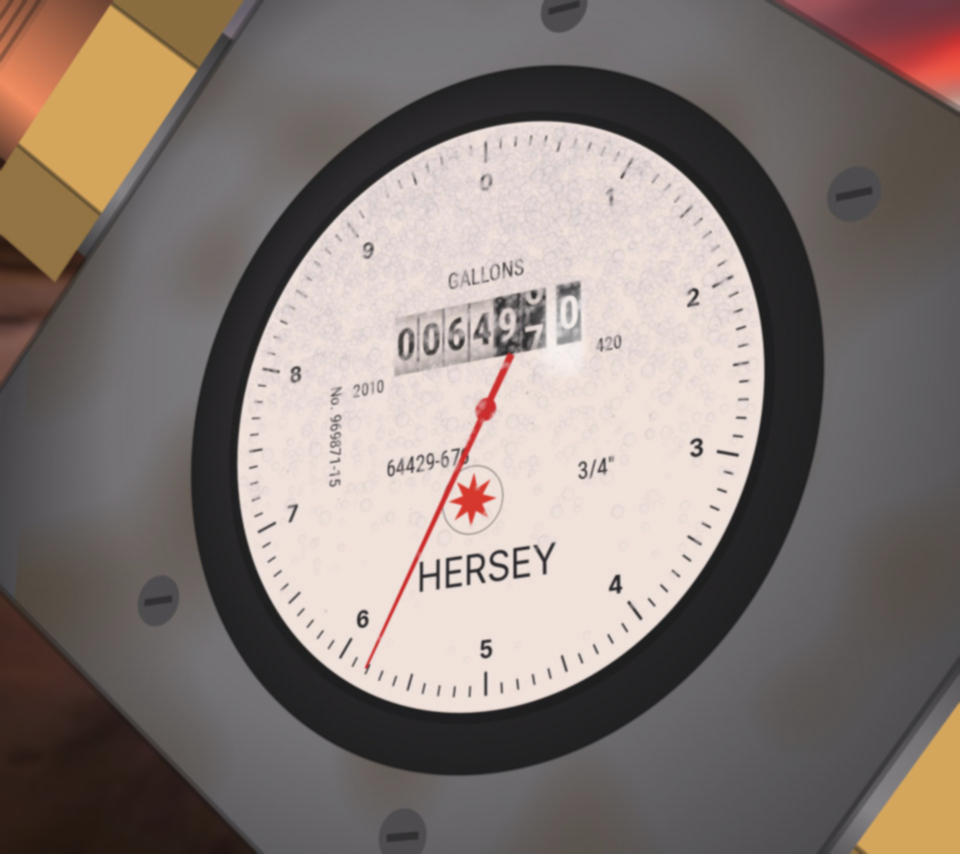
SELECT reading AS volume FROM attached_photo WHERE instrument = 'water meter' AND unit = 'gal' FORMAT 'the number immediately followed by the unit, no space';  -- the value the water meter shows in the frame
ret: 64965.8gal
